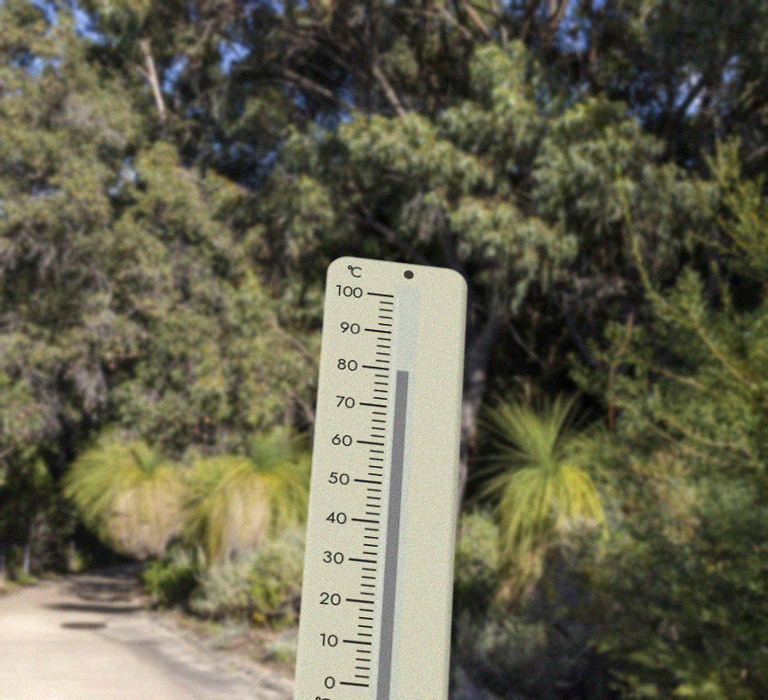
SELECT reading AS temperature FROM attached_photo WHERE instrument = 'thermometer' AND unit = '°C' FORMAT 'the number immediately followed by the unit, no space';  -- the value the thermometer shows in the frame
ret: 80°C
